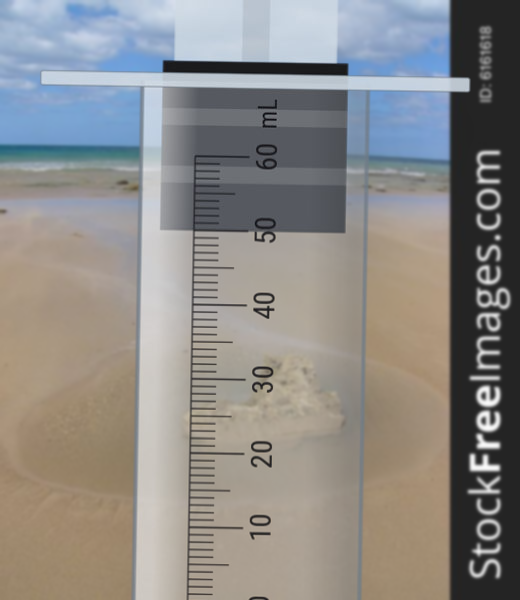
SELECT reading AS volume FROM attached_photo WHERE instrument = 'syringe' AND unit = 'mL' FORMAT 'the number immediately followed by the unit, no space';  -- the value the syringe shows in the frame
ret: 50mL
